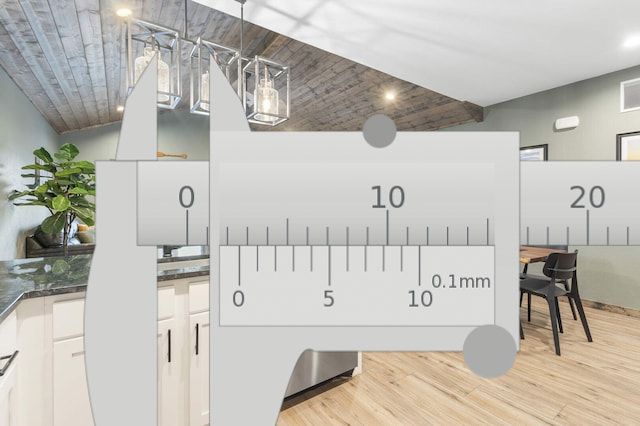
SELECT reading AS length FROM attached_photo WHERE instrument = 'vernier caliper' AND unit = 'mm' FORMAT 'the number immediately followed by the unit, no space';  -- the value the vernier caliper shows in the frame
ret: 2.6mm
